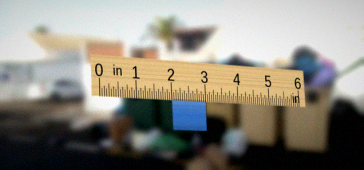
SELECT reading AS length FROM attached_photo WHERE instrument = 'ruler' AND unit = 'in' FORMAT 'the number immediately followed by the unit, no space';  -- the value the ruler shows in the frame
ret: 1in
